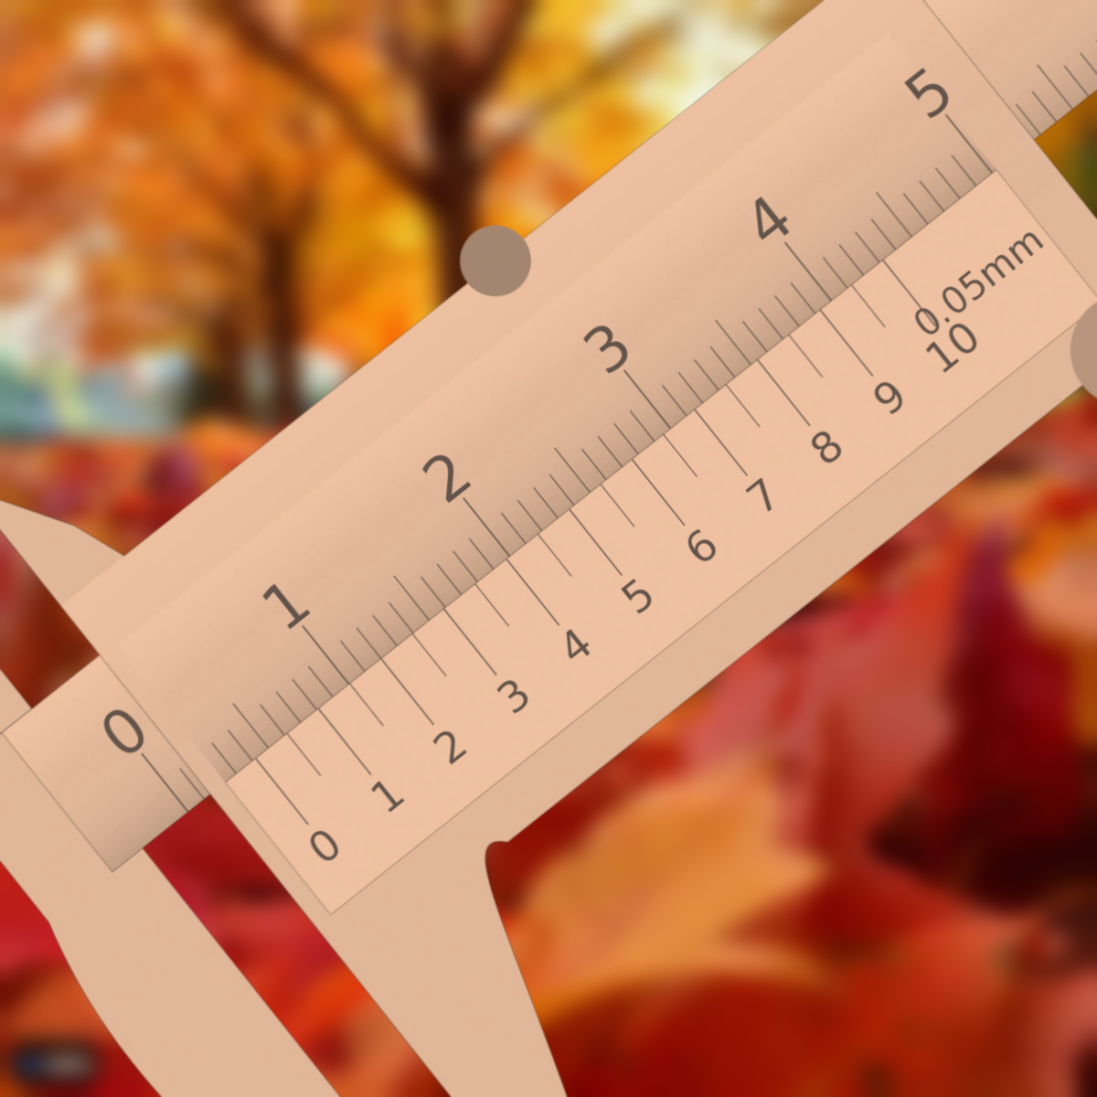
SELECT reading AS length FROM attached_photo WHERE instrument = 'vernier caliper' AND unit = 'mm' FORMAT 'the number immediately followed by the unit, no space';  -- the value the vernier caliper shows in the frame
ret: 4.2mm
